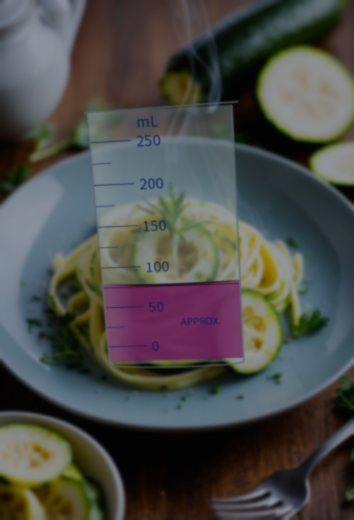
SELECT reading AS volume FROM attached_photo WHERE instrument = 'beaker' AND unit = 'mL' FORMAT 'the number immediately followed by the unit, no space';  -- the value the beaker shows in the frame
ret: 75mL
